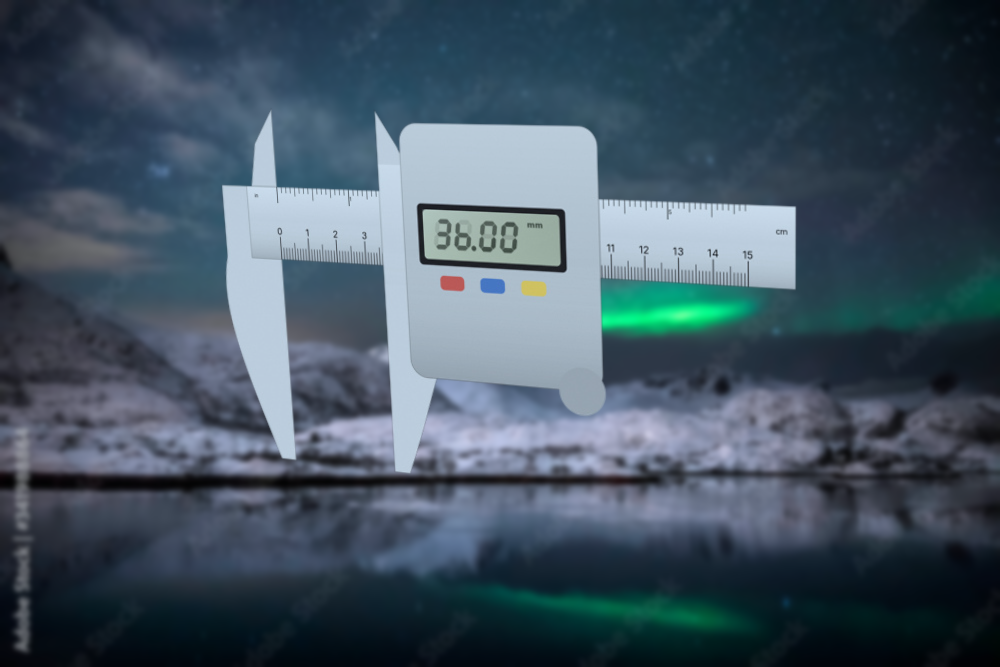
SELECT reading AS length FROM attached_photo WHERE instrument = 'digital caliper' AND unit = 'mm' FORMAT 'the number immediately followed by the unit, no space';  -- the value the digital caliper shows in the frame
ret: 36.00mm
